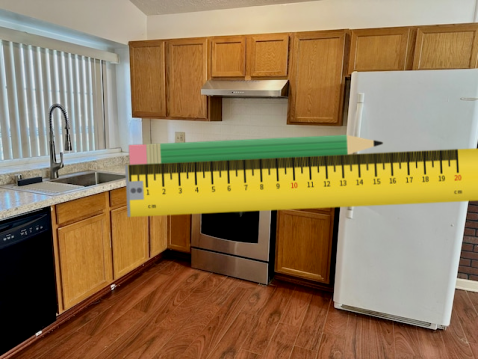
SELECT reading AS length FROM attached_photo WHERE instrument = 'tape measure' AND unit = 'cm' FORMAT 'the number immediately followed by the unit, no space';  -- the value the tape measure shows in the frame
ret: 15.5cm
